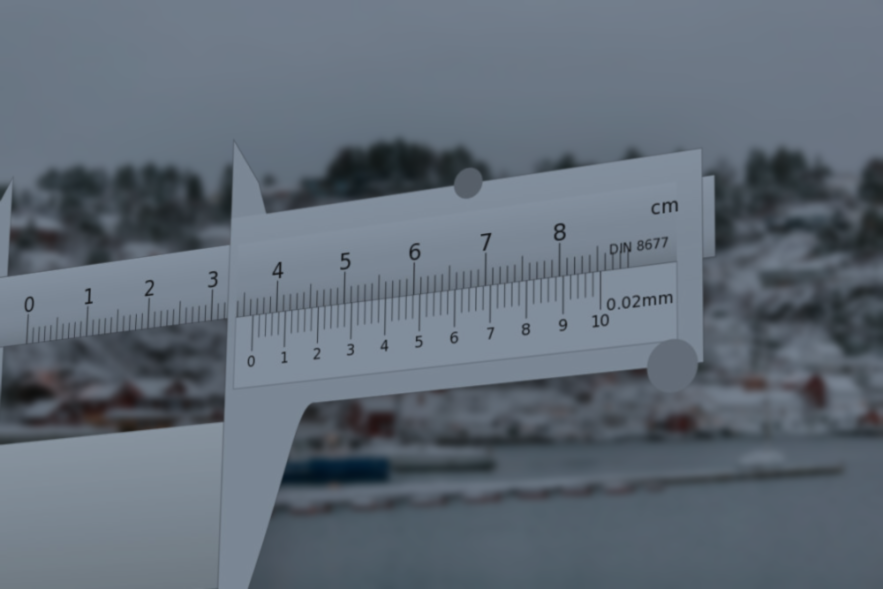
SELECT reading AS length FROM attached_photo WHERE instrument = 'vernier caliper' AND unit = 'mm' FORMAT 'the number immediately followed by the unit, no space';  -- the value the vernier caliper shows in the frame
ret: 36.4mm
